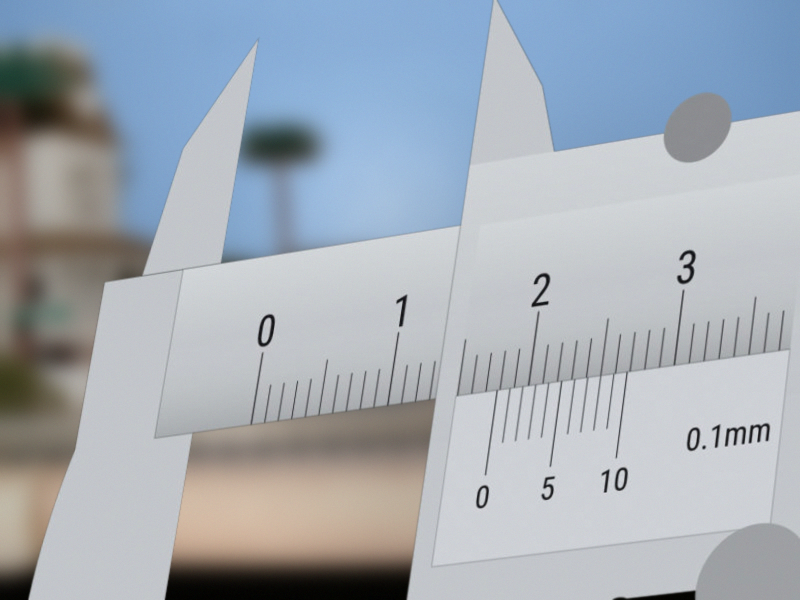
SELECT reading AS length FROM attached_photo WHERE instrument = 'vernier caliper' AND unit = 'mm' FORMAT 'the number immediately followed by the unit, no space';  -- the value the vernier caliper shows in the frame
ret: 17.8mm
